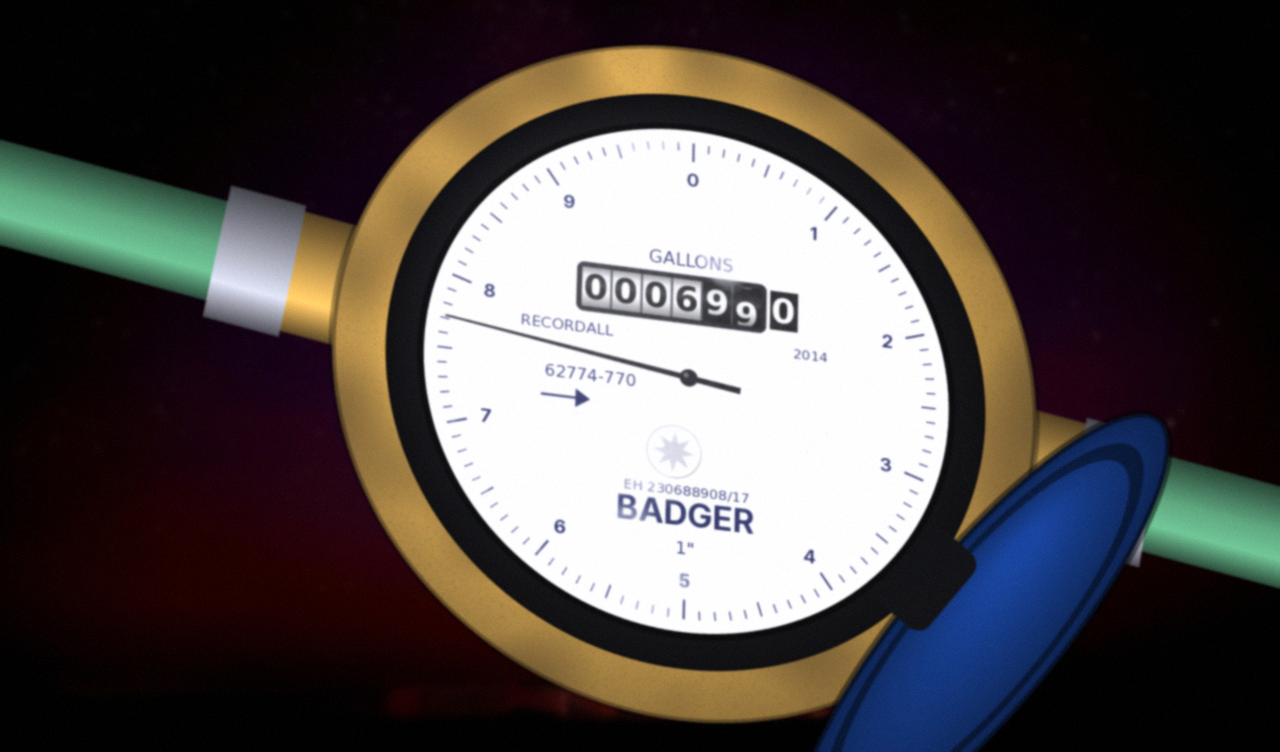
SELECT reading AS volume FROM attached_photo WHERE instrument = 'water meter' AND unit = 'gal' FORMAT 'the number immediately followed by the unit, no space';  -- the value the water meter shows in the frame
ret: 6987.7gal
